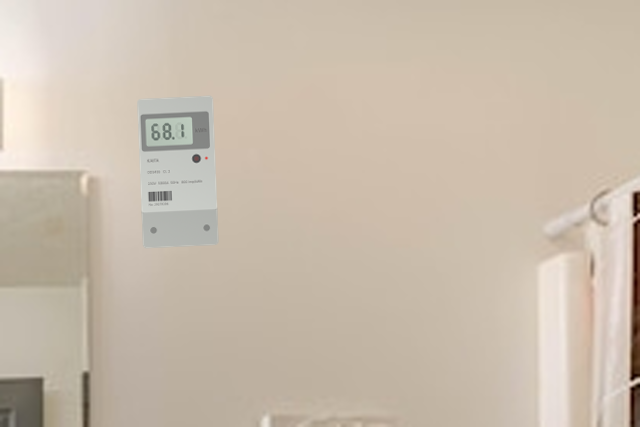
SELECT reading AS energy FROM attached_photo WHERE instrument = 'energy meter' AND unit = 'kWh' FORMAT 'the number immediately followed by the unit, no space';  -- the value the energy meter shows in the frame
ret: 68.1kWh
